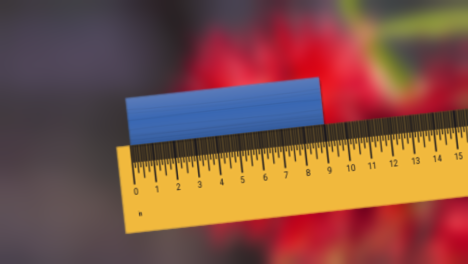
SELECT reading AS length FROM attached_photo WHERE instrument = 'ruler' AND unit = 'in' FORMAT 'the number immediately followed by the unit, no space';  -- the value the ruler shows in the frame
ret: 9in
